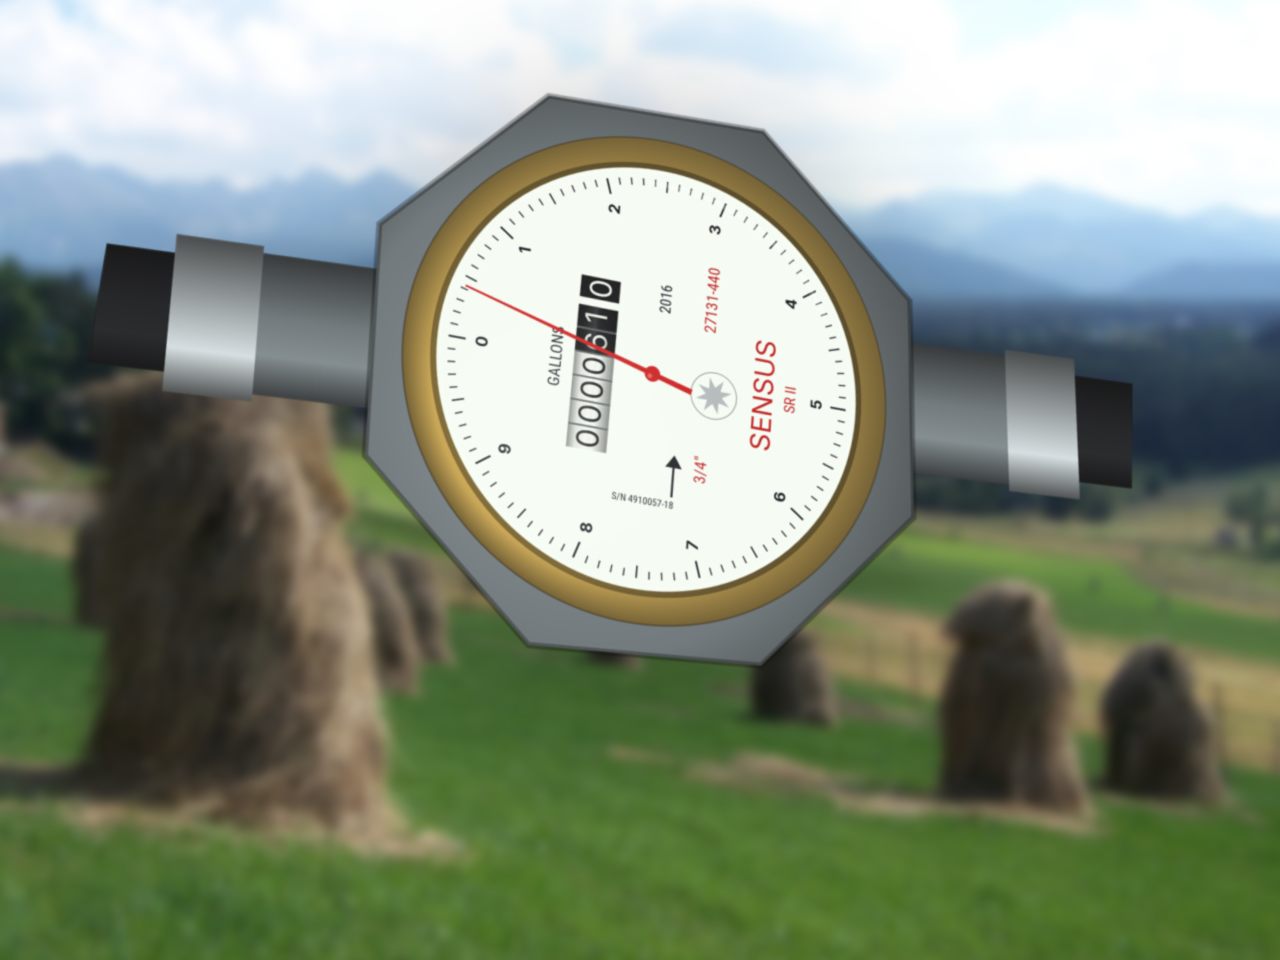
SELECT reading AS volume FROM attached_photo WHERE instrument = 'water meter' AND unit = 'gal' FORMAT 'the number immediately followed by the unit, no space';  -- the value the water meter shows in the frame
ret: 610.4gal
